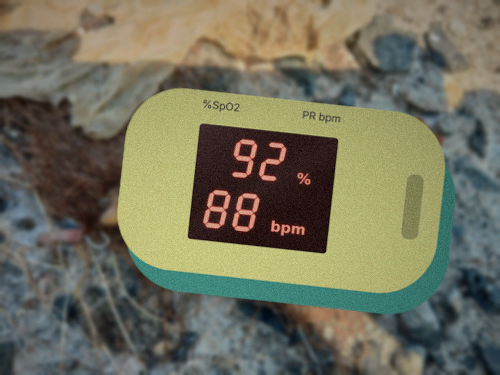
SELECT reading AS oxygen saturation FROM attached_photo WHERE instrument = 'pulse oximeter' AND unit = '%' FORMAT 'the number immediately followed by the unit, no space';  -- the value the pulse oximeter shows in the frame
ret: 92%
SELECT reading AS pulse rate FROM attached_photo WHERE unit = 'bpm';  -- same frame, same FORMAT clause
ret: 88bpm
